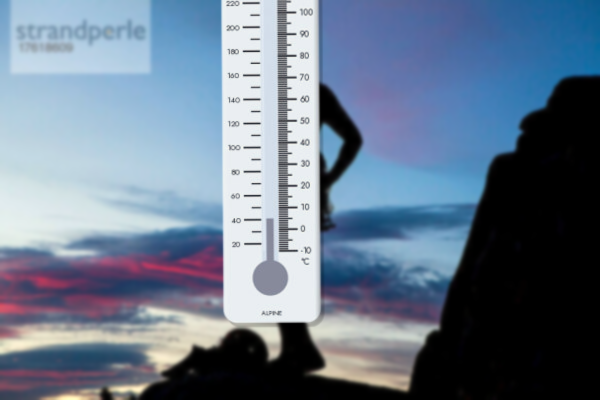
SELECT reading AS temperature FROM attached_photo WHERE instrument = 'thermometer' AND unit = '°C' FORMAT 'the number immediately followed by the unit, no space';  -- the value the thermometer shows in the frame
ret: 5°C
